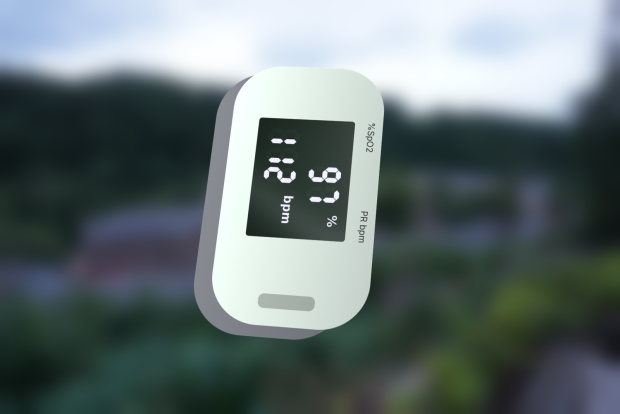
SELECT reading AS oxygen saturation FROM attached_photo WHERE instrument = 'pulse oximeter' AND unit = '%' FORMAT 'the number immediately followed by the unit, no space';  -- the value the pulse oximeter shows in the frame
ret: 97%
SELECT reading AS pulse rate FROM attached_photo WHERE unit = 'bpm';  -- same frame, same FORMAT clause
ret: 112bpm
